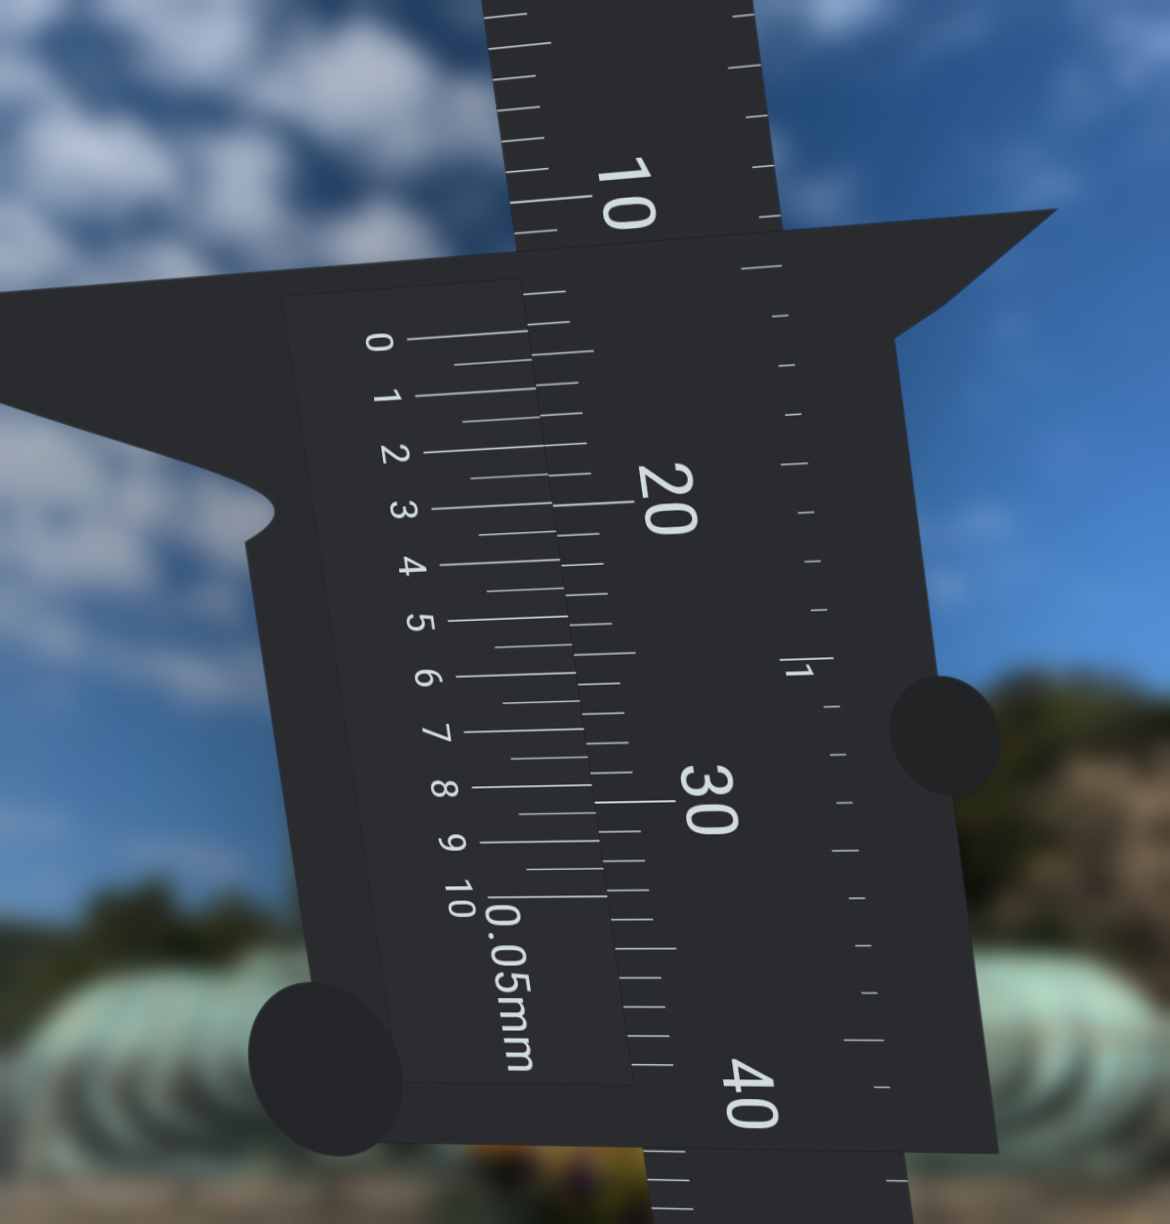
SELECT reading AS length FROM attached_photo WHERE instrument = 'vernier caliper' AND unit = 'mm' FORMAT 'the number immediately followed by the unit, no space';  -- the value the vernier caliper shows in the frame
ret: 14.20mm
